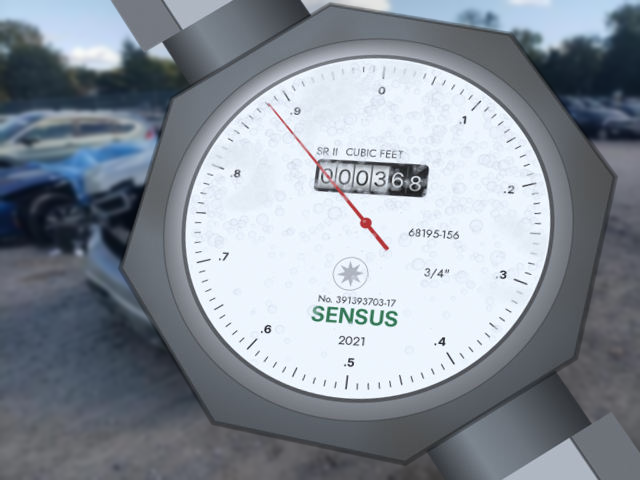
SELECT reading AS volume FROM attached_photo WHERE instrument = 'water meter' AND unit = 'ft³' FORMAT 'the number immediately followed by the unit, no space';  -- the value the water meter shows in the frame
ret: 367.88ft³
